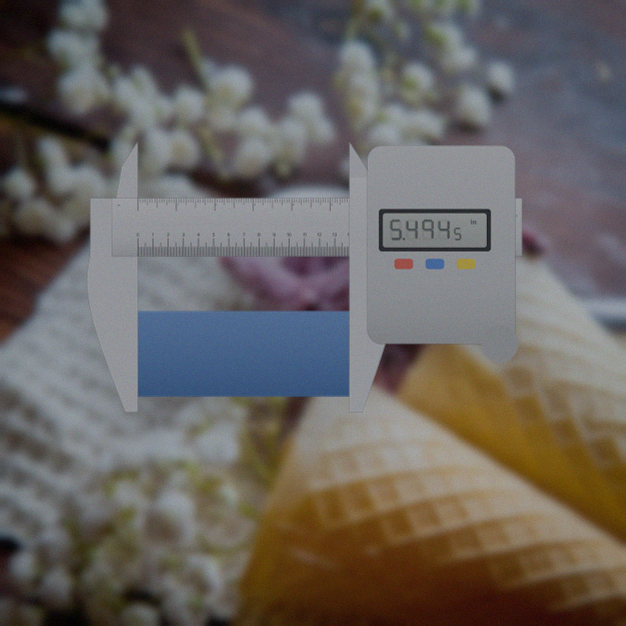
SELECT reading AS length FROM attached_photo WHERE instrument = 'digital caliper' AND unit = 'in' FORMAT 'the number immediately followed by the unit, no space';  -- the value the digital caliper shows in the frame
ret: 5.4945in
